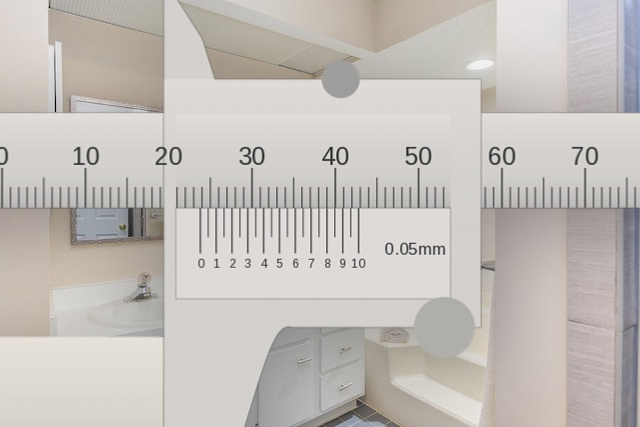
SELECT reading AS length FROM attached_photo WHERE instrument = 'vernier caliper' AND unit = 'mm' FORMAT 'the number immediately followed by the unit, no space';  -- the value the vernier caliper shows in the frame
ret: 23.8mm
